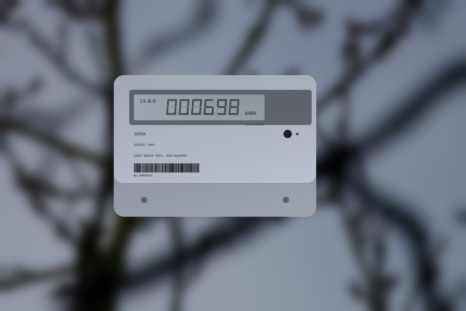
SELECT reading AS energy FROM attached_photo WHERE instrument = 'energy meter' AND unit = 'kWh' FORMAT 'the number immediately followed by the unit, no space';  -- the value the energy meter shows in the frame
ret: 698kWh
